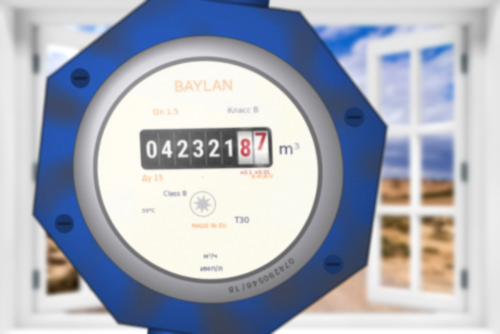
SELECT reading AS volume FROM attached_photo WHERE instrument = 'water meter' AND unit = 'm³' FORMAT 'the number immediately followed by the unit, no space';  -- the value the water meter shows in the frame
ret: 42321.87m³
